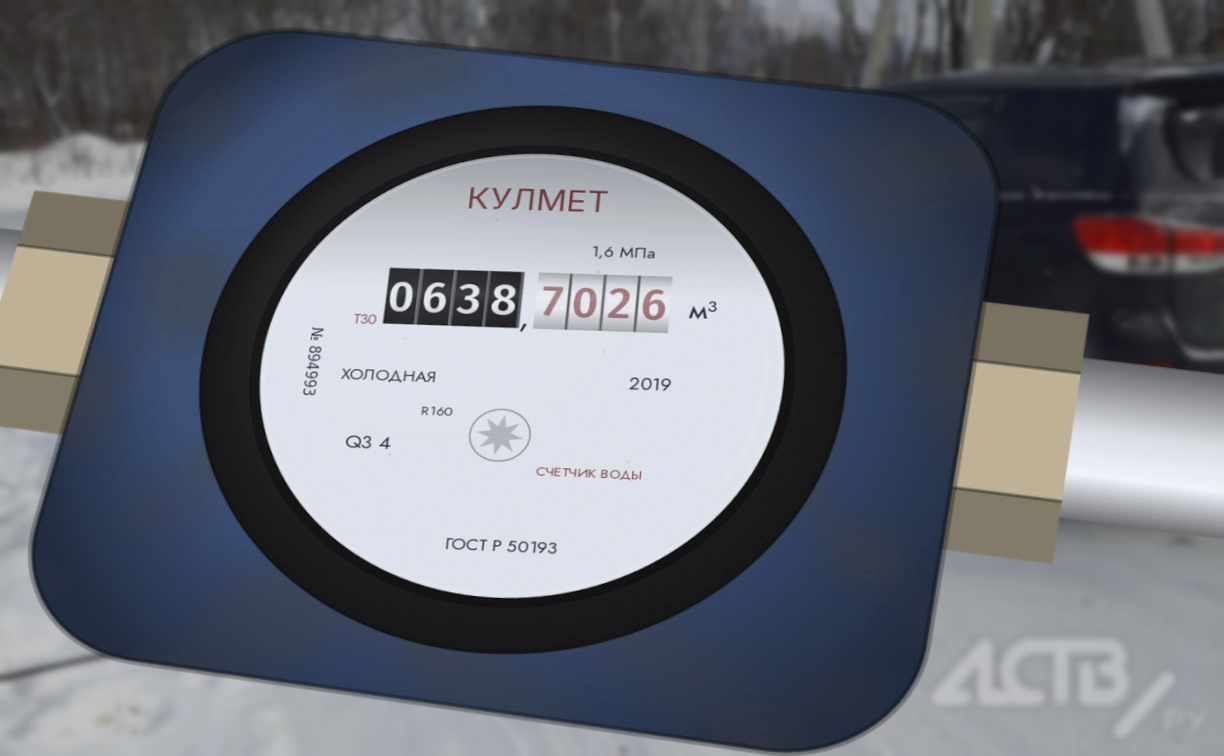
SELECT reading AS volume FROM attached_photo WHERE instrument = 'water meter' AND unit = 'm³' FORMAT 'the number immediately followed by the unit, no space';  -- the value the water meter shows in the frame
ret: 638.7026m³
